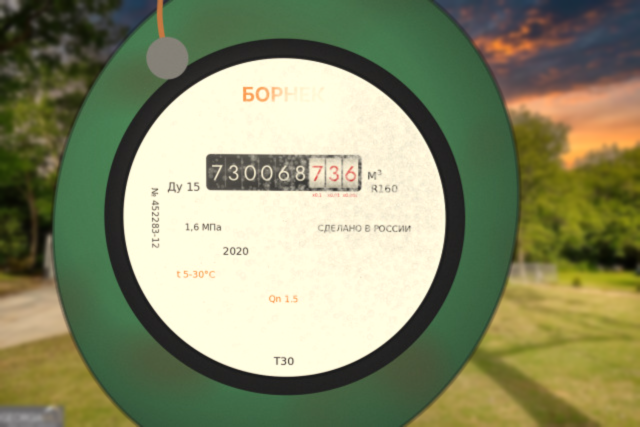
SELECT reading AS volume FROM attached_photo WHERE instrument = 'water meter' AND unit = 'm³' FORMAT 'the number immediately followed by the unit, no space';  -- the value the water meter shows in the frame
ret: 730068.736m³
